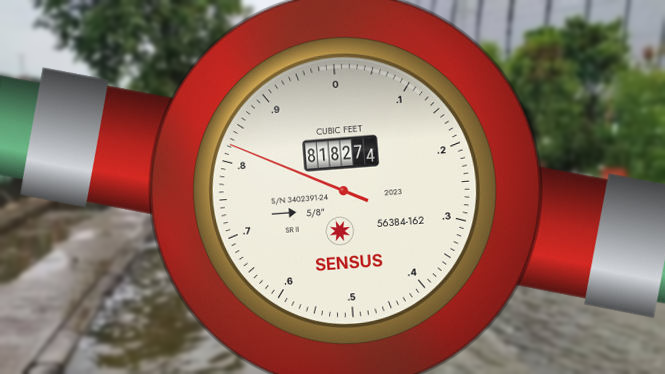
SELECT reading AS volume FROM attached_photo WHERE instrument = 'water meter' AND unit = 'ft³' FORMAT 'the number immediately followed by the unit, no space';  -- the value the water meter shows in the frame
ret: 818273.82ft³
